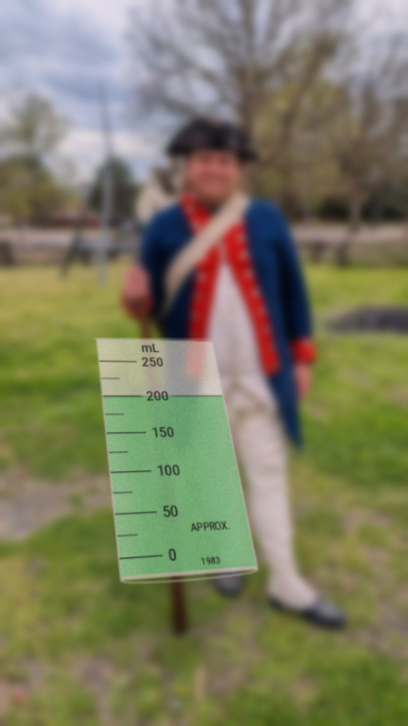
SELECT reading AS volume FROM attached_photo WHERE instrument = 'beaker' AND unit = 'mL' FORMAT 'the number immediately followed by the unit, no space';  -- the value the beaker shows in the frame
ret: 200mL
